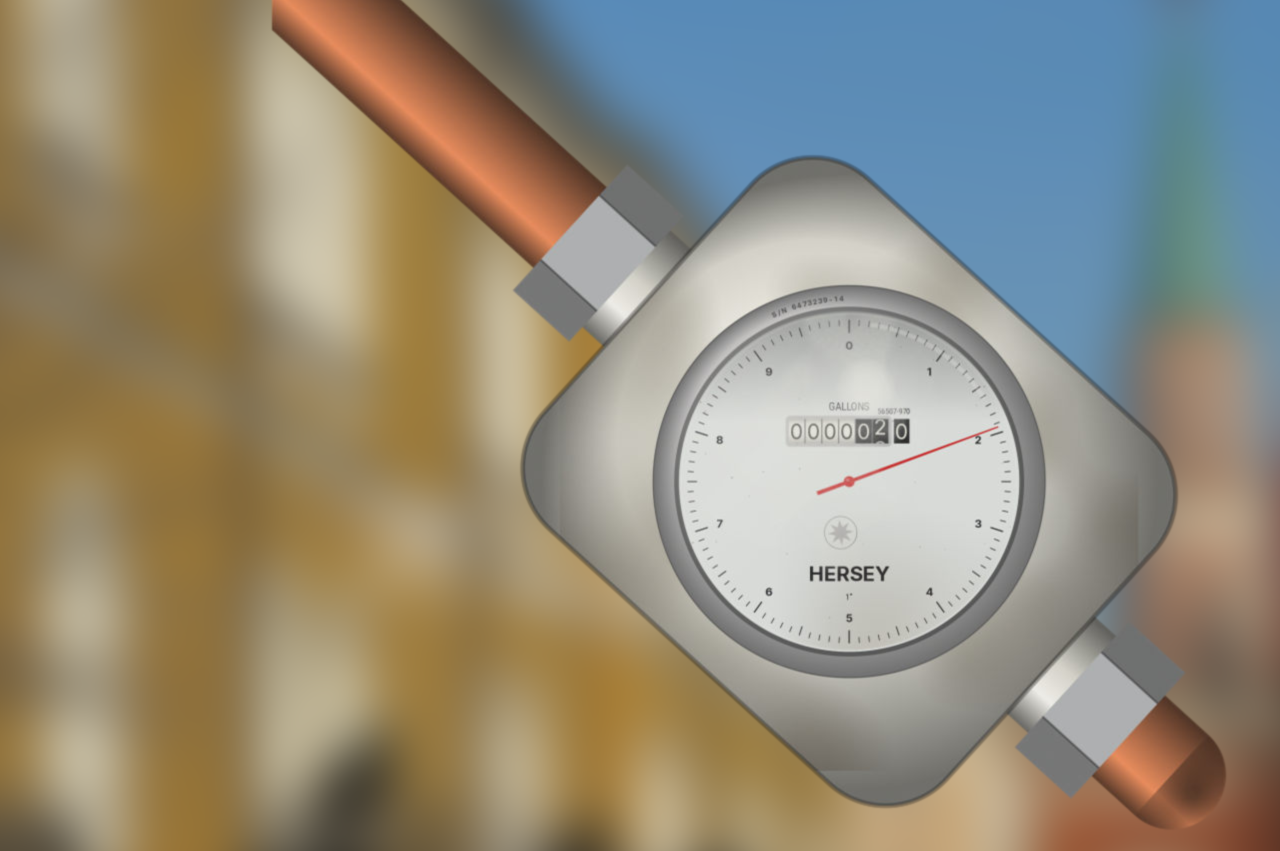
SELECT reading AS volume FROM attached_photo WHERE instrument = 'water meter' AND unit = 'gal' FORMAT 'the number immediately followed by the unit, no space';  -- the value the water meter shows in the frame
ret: 21.9gal
